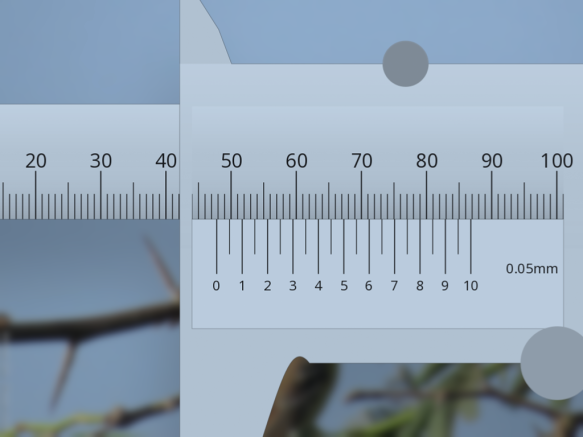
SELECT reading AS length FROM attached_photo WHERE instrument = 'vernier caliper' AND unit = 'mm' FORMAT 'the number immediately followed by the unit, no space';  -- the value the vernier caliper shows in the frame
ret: 47.8mm
